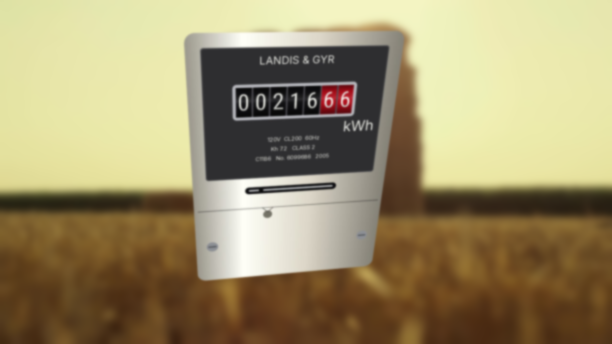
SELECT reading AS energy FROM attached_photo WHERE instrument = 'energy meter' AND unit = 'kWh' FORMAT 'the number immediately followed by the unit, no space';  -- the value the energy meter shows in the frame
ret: 216.66kWh
